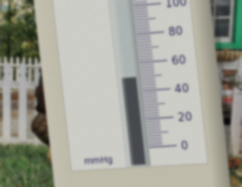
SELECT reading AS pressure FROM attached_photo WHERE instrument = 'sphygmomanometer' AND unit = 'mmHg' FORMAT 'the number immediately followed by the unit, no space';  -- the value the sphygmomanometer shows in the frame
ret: 50mmHg
